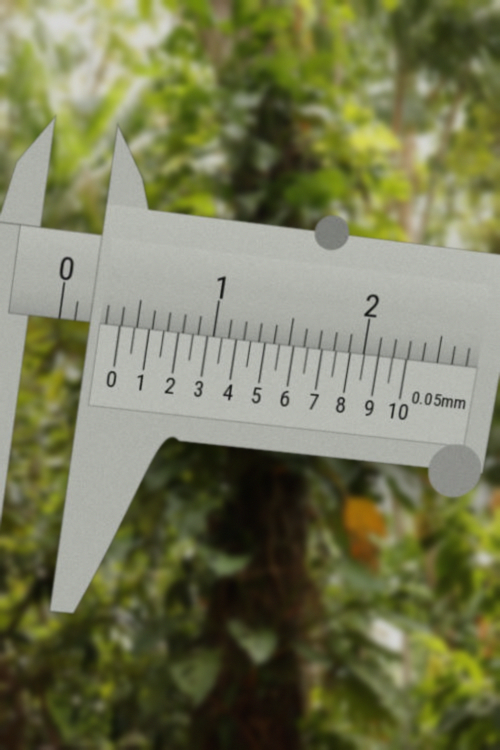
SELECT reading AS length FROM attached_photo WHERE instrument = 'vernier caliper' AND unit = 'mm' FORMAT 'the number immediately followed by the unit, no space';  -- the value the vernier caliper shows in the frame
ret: 3.9mm
